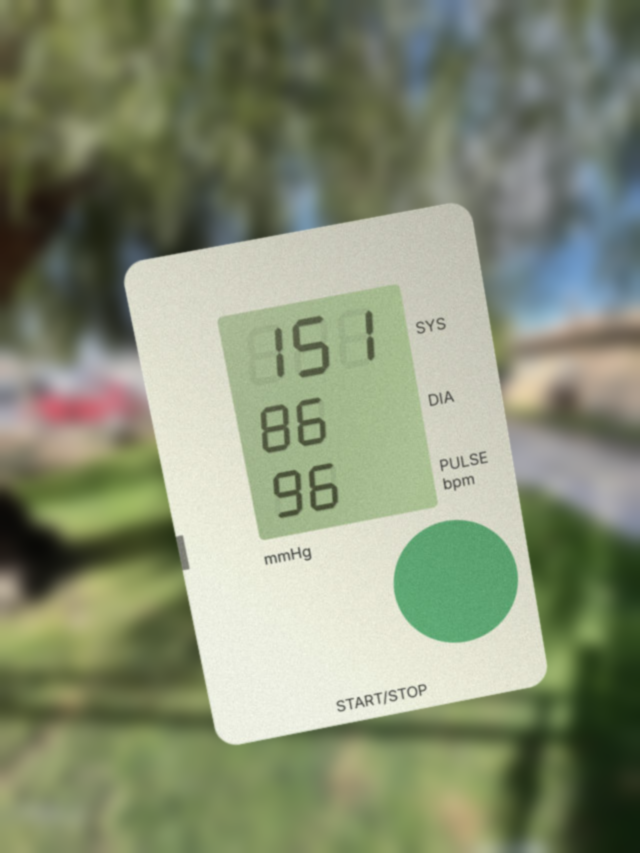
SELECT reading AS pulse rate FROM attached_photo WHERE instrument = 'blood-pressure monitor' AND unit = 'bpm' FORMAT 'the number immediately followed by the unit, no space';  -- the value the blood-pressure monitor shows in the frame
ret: 96bpm
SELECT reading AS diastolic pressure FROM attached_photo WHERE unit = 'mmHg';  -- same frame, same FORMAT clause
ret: 86mmHg
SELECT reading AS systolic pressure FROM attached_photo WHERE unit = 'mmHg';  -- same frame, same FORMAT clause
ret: 151mmHg
